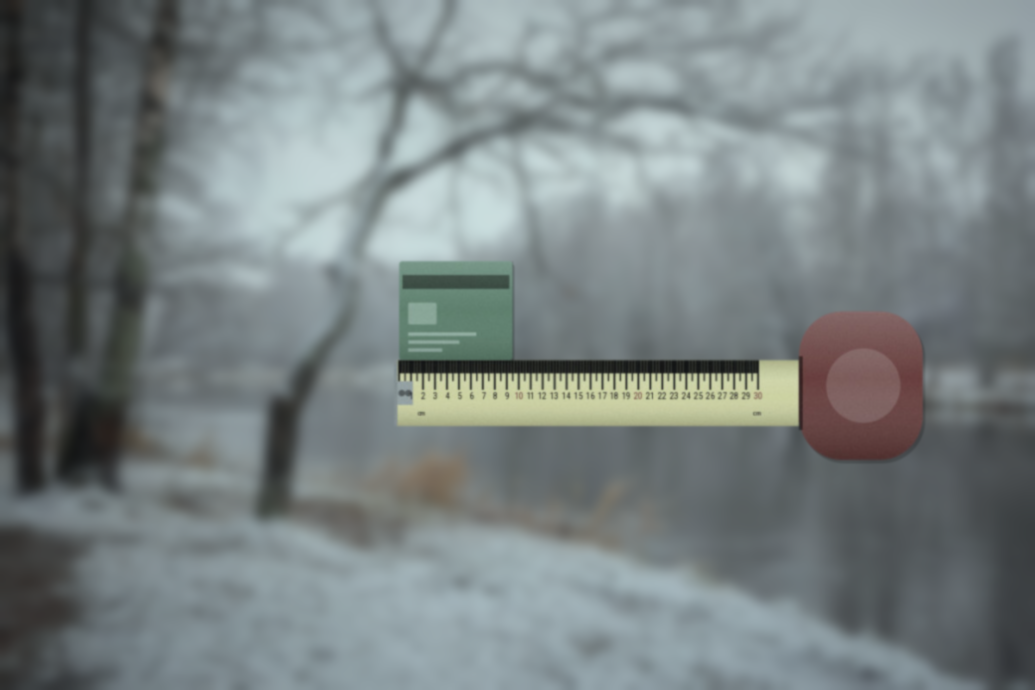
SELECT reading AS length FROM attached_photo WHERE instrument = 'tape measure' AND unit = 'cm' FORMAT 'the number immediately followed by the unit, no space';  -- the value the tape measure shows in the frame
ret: 9.5cm
